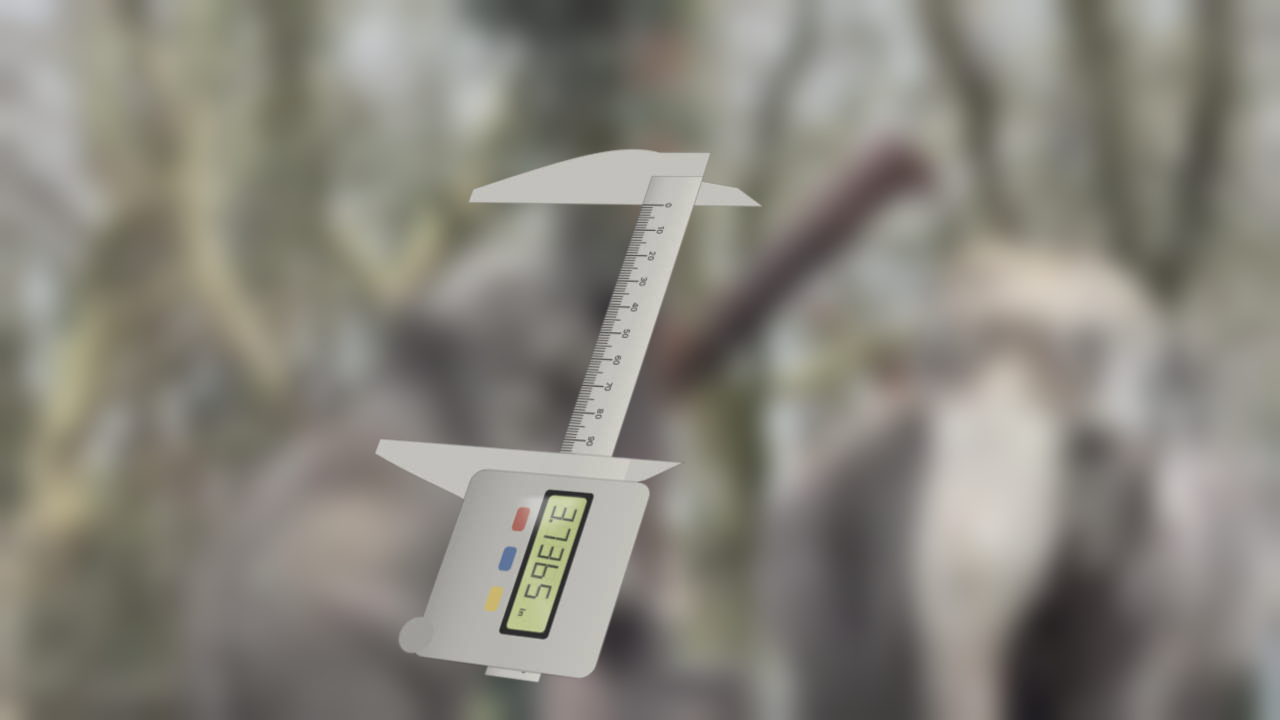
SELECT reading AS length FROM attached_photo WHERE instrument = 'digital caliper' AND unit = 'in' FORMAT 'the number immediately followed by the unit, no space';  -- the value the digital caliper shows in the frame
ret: 3.7365in
